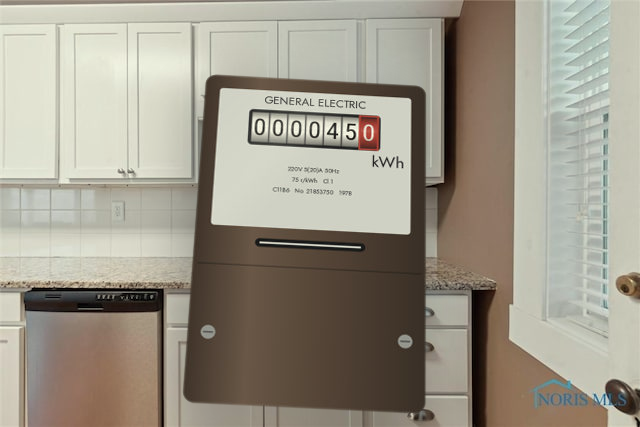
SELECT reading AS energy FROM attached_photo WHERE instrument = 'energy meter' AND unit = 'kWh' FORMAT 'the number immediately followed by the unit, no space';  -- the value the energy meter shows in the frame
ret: 45.0kWh
